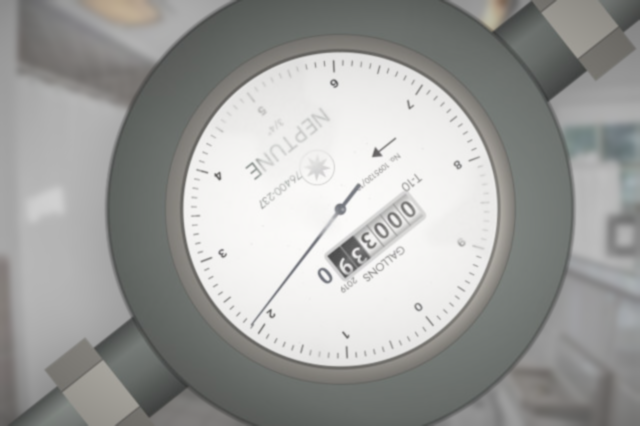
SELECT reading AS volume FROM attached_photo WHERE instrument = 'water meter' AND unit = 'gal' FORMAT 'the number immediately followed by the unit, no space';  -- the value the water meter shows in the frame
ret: 3392.1gal
